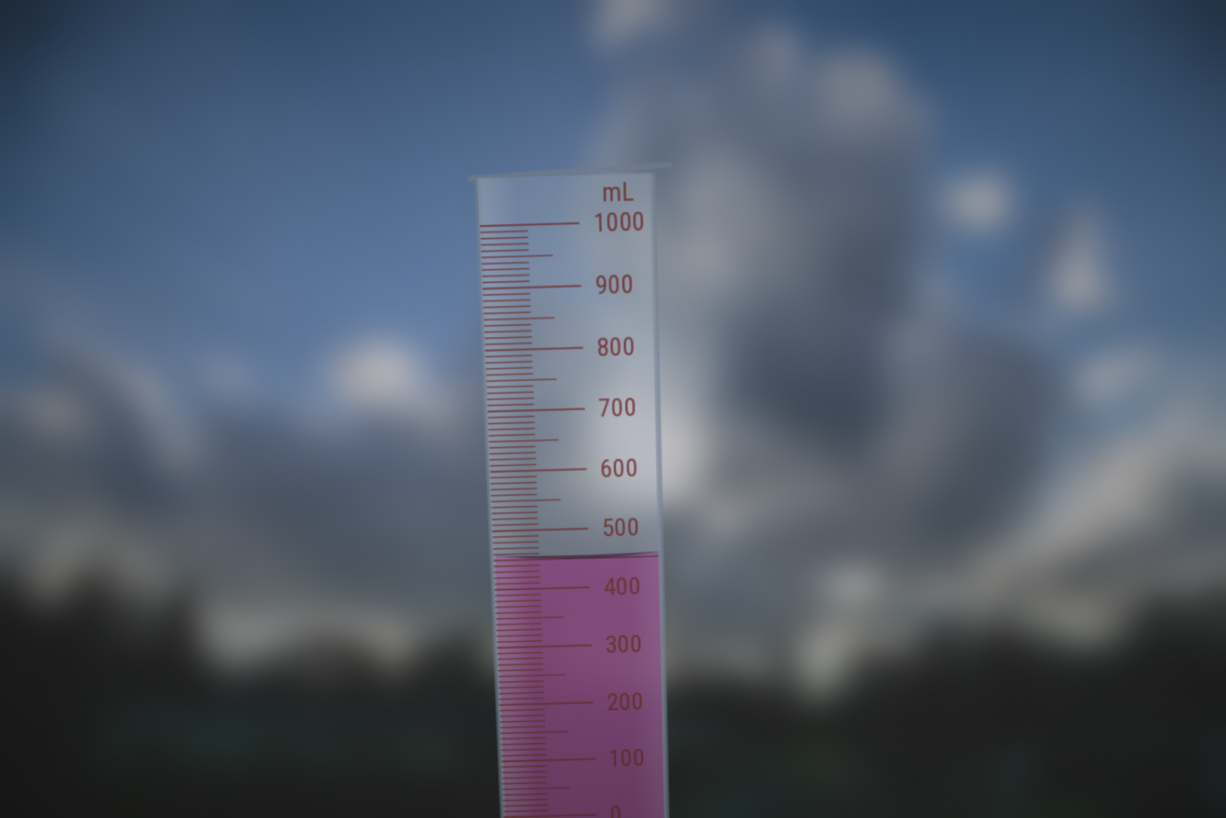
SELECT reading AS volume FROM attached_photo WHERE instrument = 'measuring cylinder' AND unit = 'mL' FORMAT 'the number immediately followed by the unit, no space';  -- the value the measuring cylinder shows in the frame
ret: 450mL
